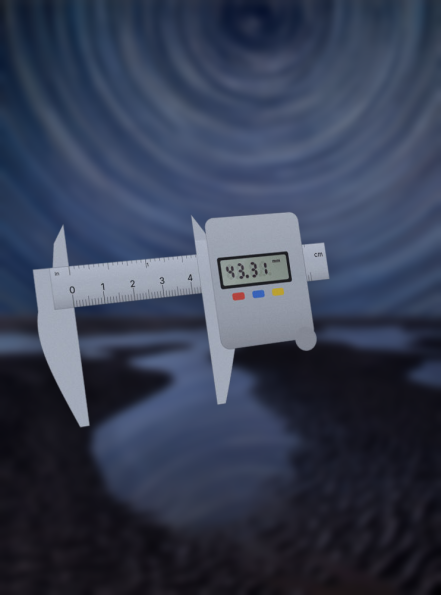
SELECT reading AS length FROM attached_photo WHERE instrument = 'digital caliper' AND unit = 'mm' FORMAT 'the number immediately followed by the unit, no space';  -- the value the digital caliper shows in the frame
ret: 43.31mm
